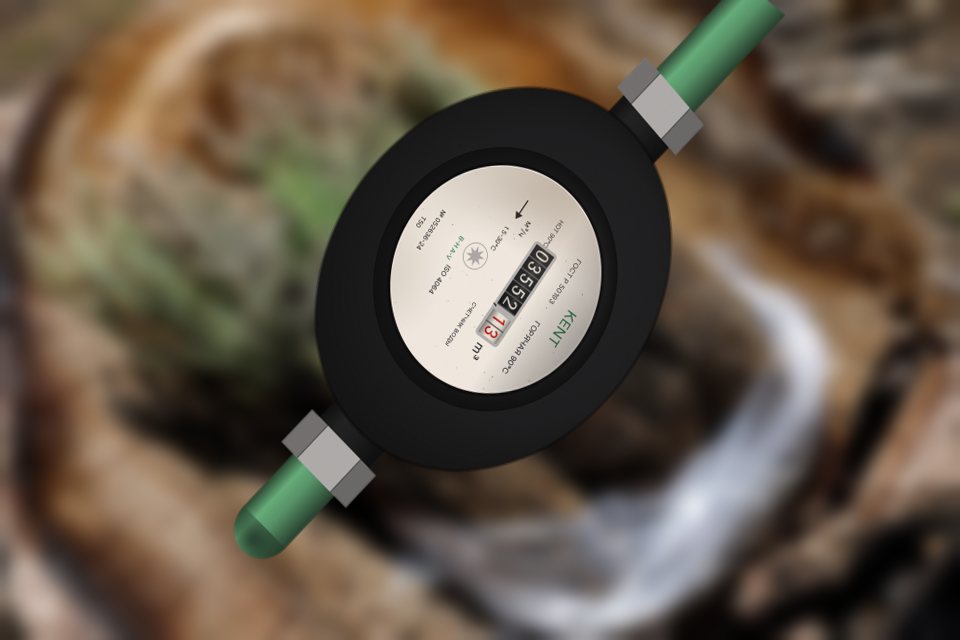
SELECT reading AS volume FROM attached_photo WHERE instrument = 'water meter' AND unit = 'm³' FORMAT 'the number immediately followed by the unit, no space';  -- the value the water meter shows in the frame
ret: 3552.13m³
